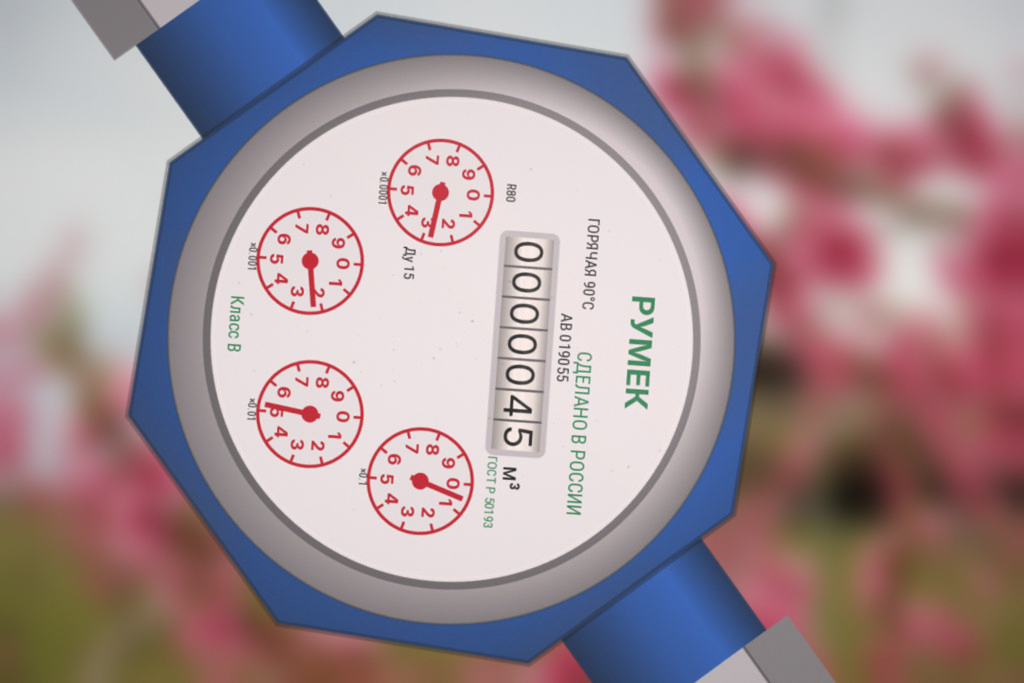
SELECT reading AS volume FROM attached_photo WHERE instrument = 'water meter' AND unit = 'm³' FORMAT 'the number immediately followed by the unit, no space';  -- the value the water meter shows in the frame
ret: 45.0522m³
